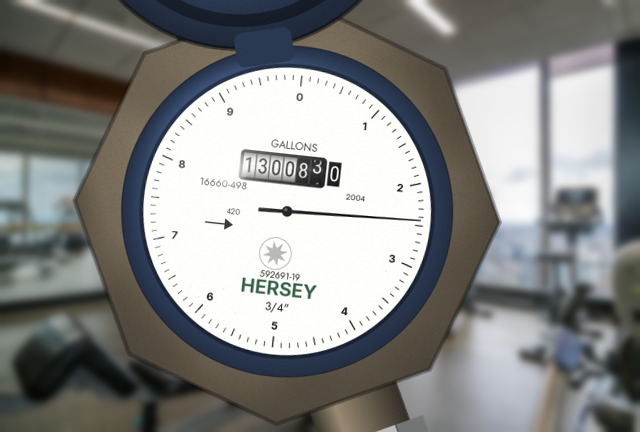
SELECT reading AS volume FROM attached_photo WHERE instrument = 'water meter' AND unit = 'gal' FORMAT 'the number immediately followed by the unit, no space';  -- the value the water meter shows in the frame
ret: 1300832.4gal
